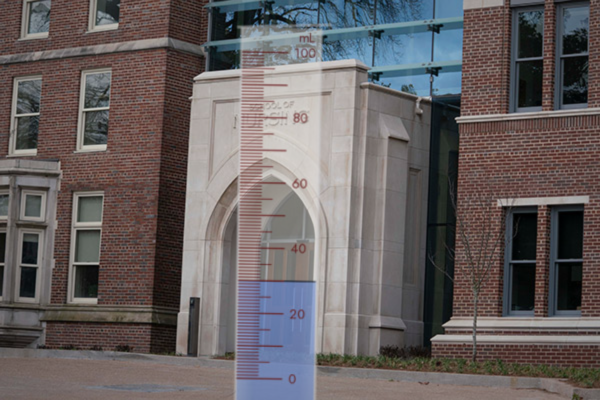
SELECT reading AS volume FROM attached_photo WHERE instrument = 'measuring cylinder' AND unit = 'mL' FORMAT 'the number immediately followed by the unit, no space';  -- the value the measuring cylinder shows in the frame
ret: 30mL
